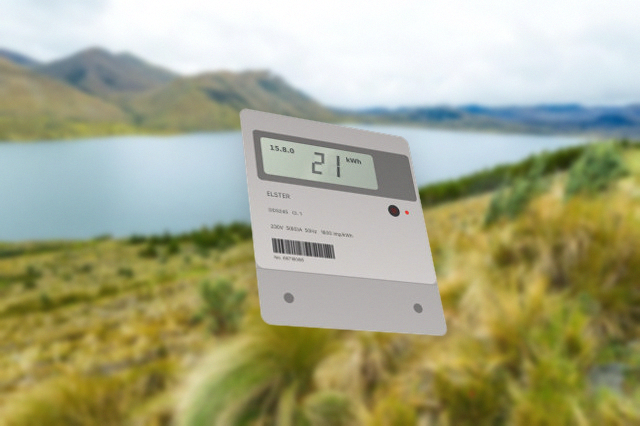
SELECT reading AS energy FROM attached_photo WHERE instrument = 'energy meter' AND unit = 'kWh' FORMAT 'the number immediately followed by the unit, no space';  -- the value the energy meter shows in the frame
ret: 21kWh
